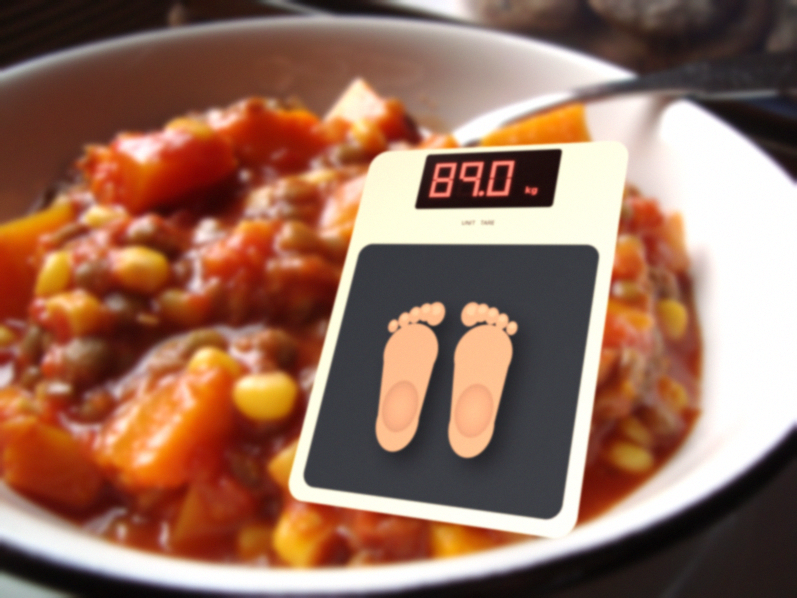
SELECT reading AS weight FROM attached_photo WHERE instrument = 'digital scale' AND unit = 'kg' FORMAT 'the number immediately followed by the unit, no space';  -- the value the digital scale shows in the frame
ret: 89.0kg
